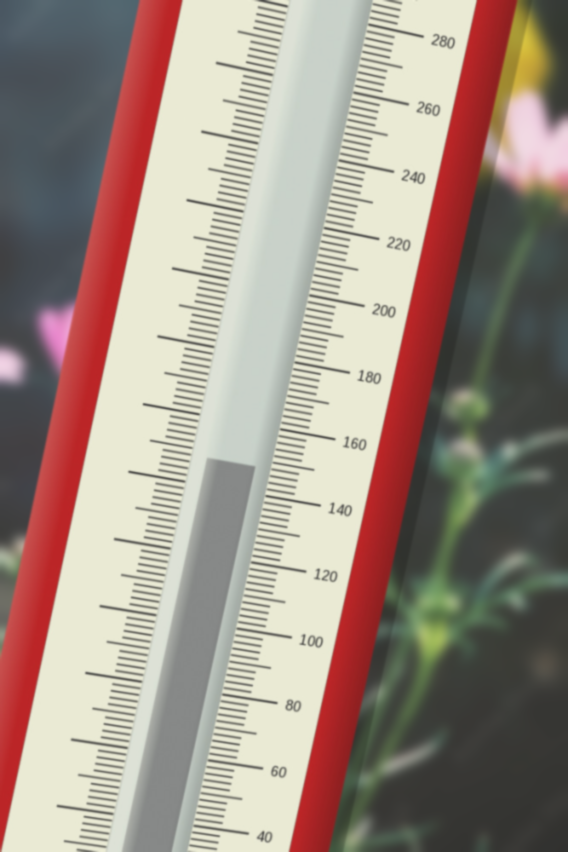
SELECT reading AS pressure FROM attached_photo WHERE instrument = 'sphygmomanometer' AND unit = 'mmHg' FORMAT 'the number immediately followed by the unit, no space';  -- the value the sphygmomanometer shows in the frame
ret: 148mmHg
